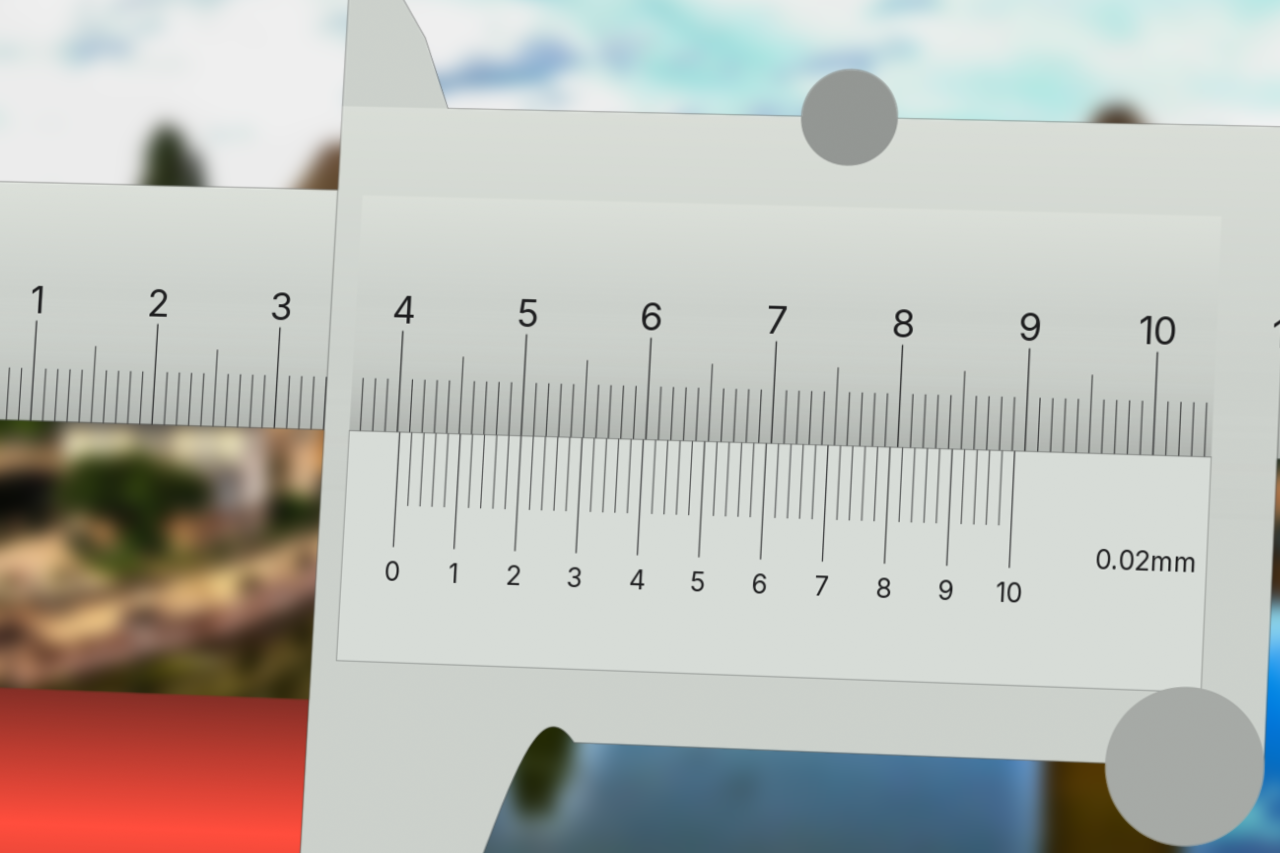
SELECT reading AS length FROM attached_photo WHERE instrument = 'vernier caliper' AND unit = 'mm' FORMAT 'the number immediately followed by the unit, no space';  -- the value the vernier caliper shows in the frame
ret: 40.2mm
